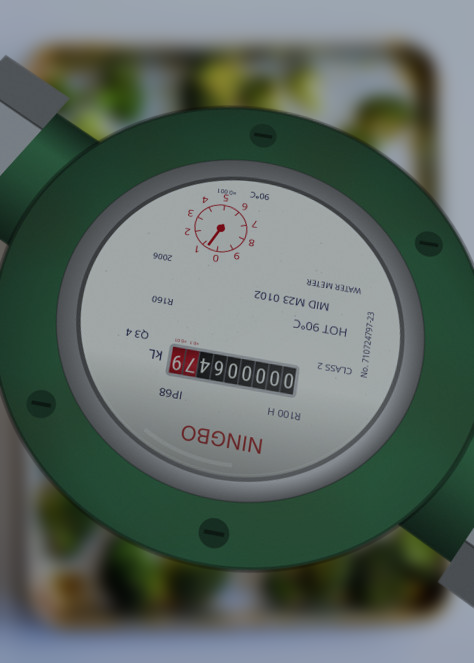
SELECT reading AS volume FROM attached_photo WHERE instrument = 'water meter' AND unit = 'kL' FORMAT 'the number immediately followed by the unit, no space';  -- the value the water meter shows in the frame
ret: 64.790kL
